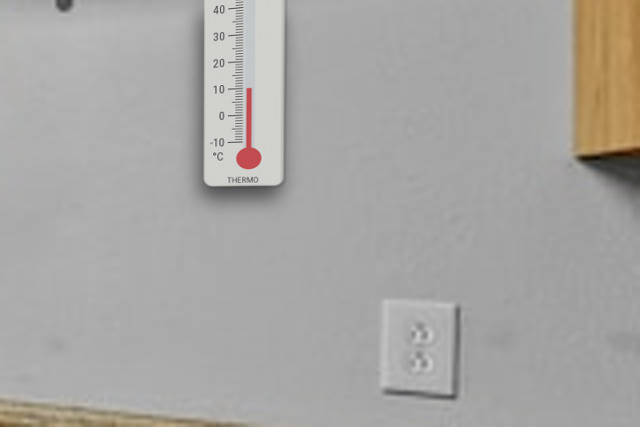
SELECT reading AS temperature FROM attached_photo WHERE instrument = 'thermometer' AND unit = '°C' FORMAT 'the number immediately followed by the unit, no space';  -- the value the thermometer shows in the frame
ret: 10°C
